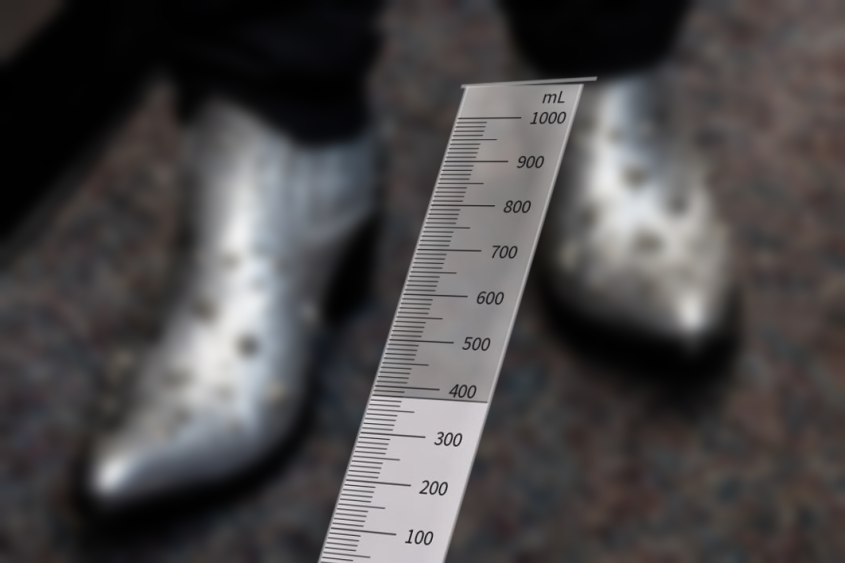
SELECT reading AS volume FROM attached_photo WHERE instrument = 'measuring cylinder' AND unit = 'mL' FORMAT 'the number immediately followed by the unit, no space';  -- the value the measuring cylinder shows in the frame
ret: 380mL
